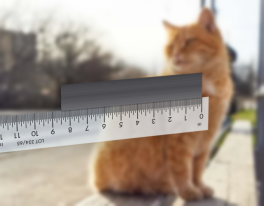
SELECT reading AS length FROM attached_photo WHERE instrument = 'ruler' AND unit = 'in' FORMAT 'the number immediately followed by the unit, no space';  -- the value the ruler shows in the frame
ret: 8.5in
